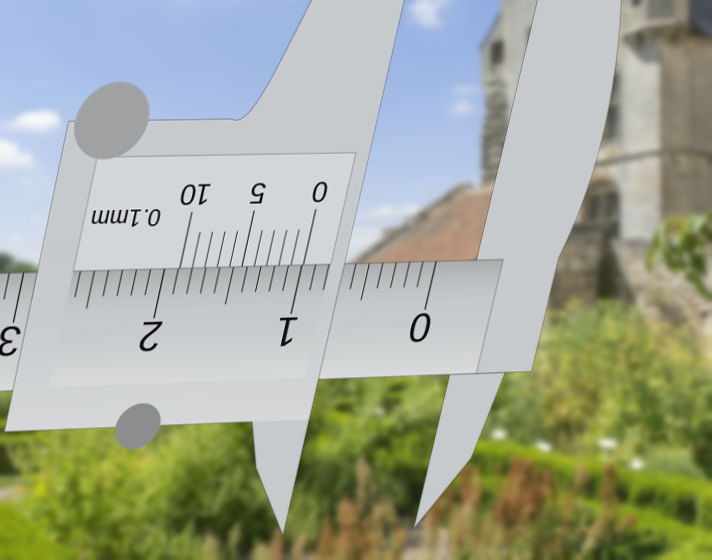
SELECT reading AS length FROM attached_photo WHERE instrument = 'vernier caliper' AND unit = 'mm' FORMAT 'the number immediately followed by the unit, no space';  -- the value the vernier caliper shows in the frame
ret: 9.9mm
